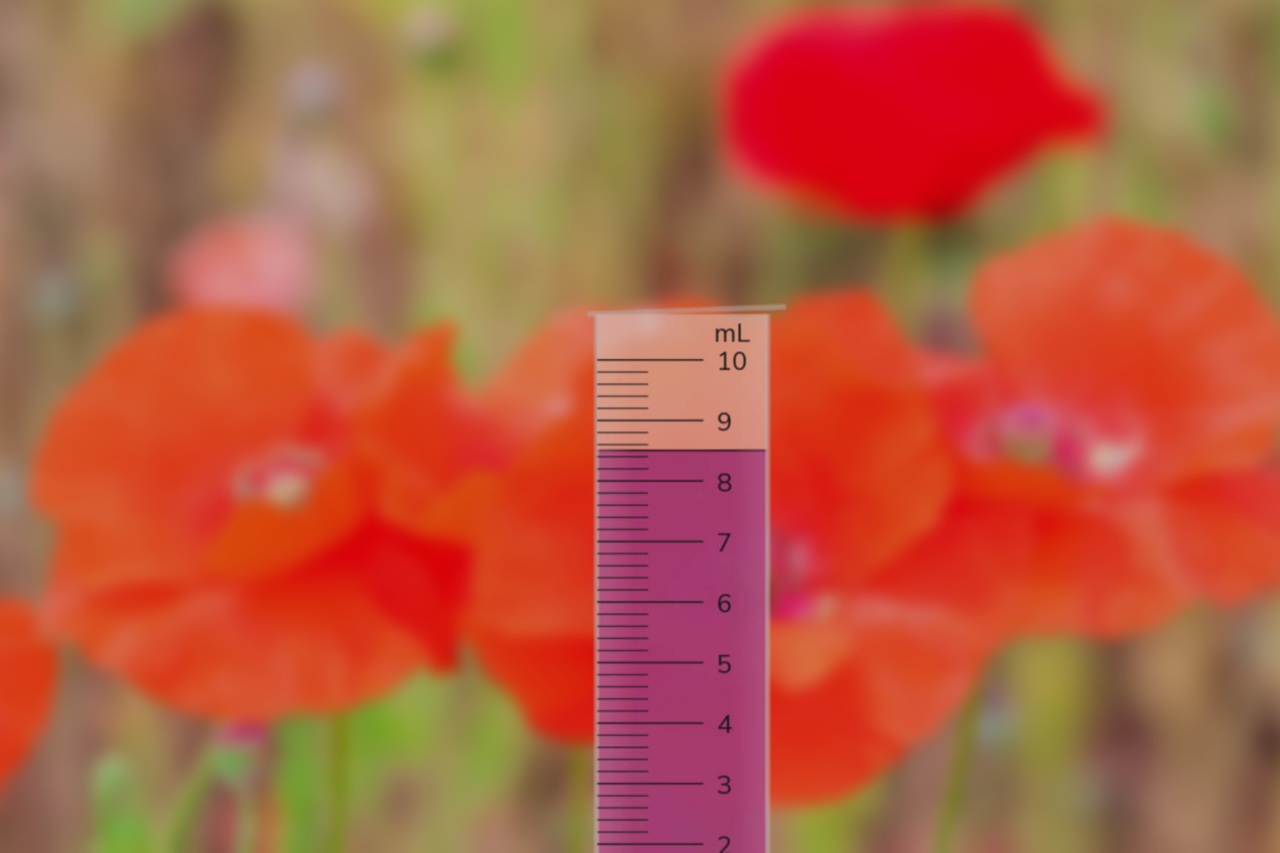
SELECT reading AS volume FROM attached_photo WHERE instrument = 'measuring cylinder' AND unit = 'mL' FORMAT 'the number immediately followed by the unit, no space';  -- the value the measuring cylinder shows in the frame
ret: 8.5mL
